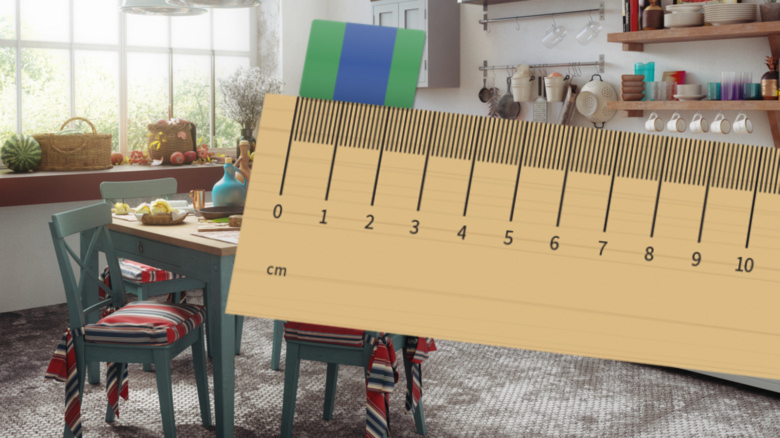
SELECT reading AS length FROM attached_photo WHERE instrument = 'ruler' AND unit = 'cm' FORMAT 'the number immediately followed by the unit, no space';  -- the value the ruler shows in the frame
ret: 2.5cm
